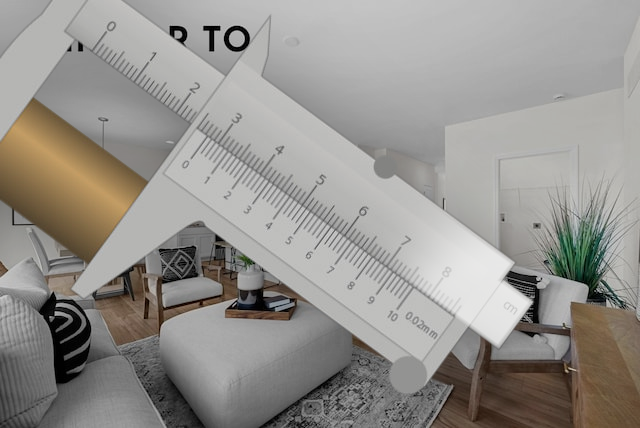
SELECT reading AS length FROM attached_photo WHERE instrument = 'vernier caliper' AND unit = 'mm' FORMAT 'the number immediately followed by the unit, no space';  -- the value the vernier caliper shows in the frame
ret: 27.5mm
